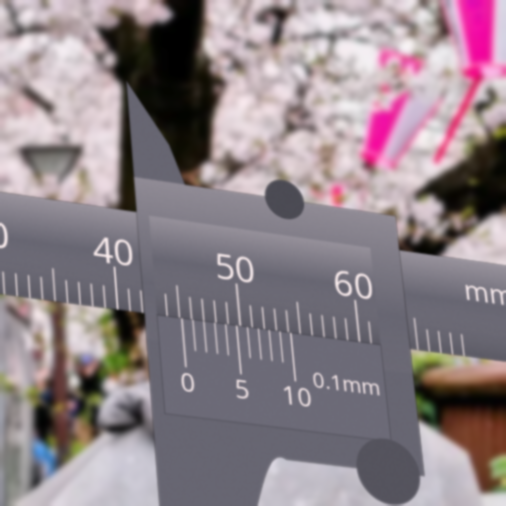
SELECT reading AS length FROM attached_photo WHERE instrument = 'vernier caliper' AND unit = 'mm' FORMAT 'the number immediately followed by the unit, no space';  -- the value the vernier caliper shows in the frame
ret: 45.2mm
